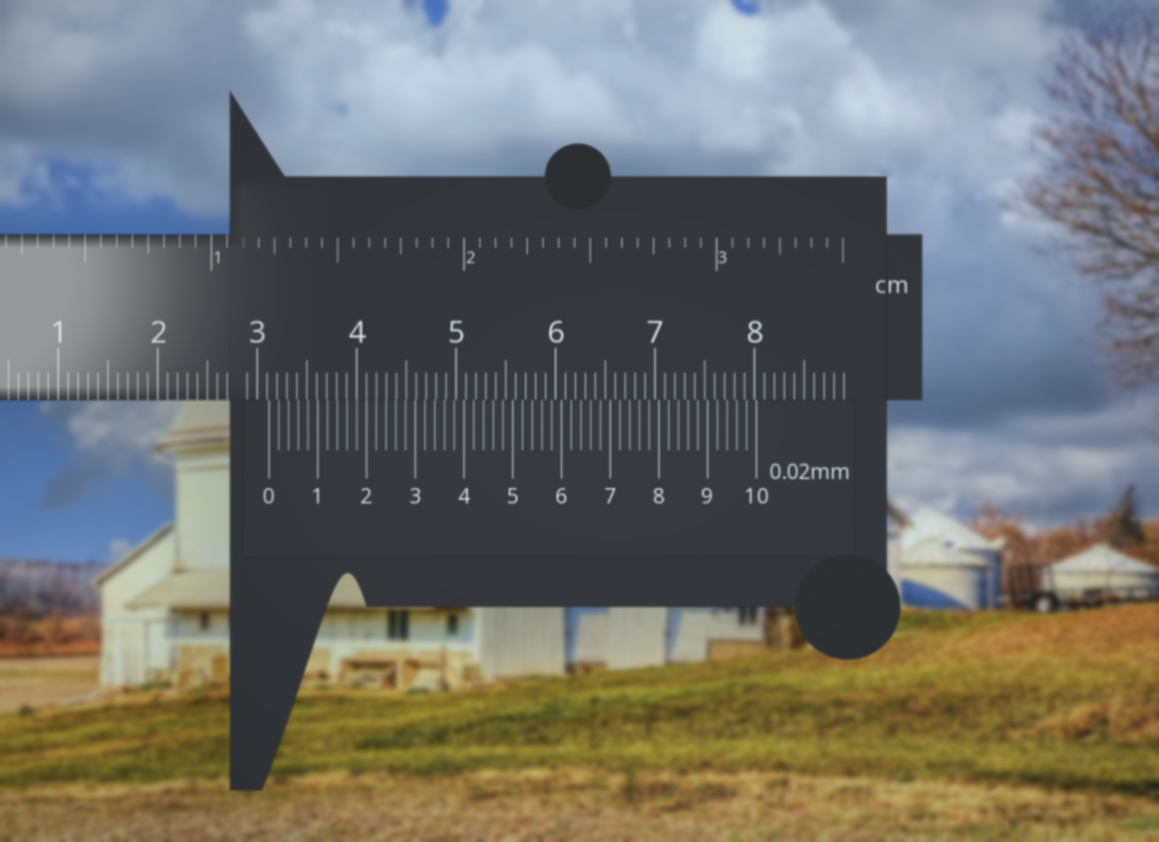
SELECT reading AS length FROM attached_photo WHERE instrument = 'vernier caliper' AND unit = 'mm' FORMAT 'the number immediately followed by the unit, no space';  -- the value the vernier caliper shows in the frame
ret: 31.2mm
